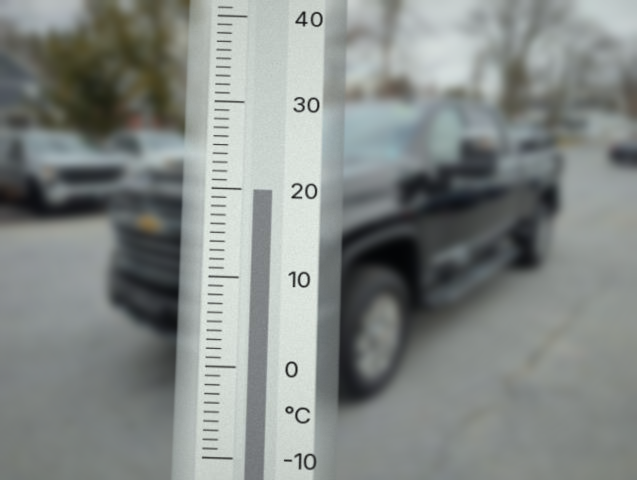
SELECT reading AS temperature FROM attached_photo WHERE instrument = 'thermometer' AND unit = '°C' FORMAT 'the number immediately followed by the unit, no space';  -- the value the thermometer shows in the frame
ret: 20°C
